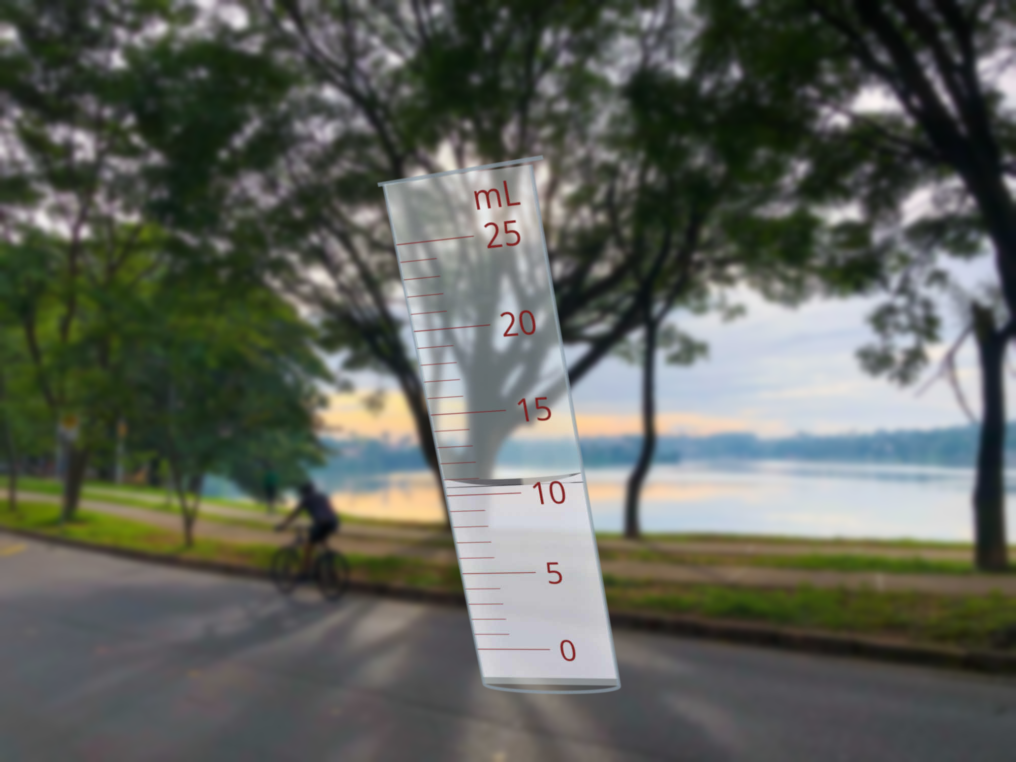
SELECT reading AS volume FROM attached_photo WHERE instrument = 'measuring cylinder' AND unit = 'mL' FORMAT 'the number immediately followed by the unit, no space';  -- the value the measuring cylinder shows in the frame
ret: 10.5mL
